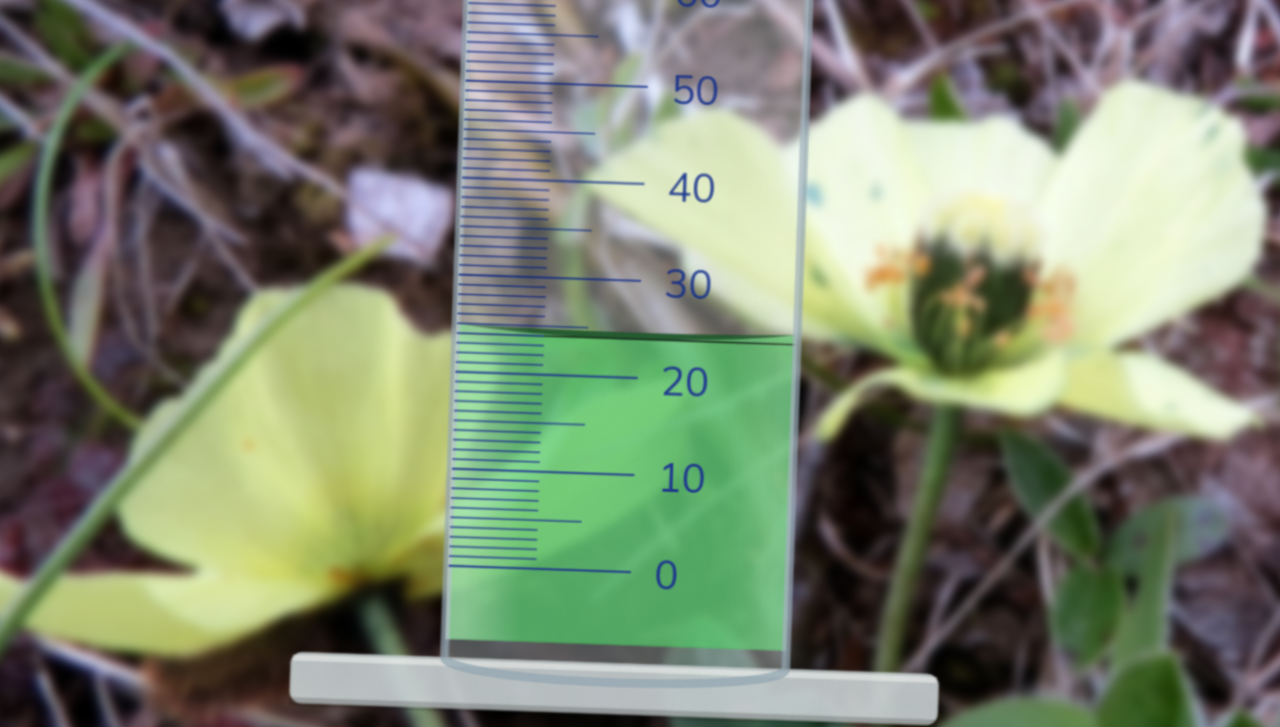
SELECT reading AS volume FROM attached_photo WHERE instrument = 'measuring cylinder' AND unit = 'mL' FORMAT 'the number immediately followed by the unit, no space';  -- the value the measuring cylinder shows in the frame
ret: 24mL
